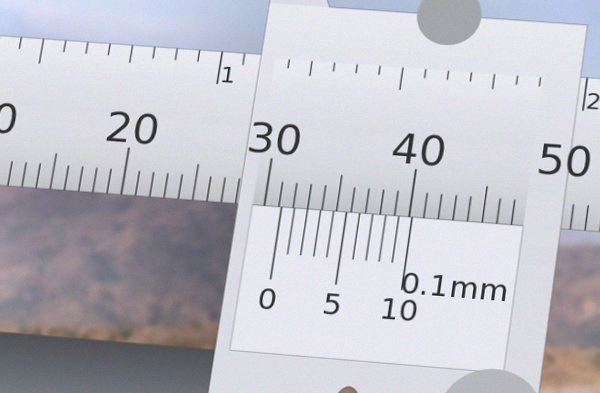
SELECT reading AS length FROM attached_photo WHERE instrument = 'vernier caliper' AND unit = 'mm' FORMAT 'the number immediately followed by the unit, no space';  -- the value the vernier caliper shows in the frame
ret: 31.2mm
